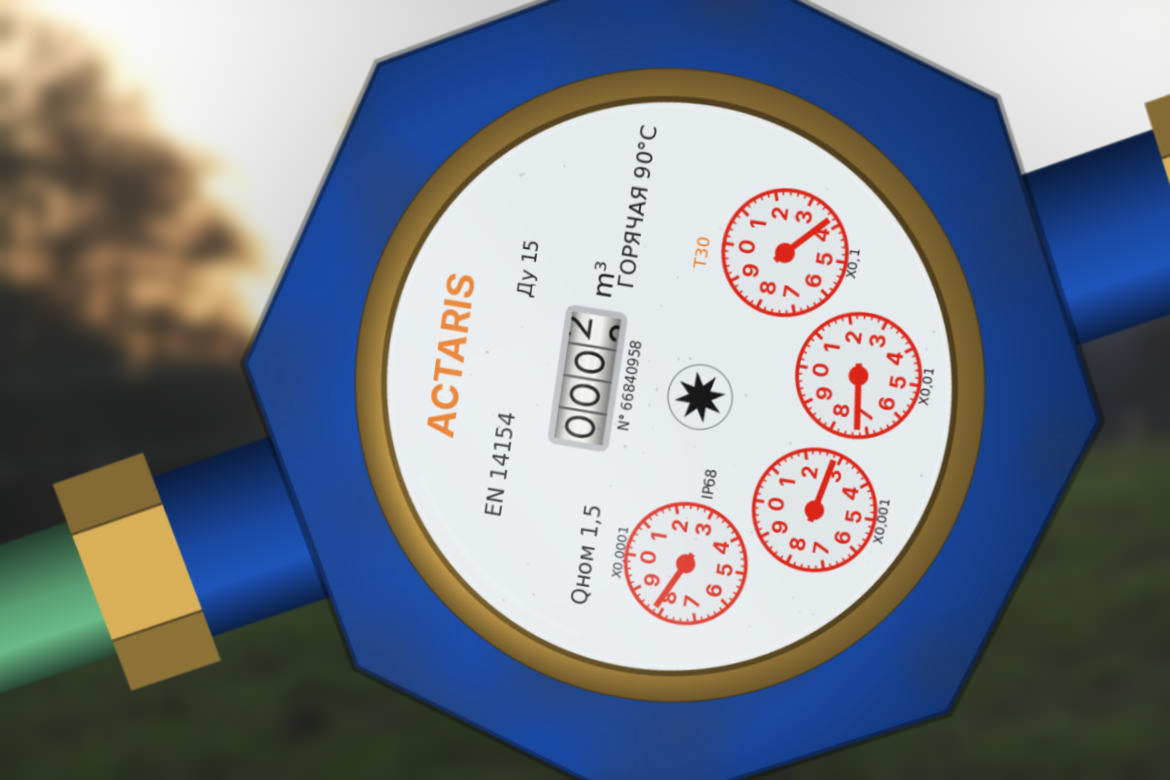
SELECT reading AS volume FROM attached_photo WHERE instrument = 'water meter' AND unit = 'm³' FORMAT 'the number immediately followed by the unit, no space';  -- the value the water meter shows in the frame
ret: 2.3728m³
